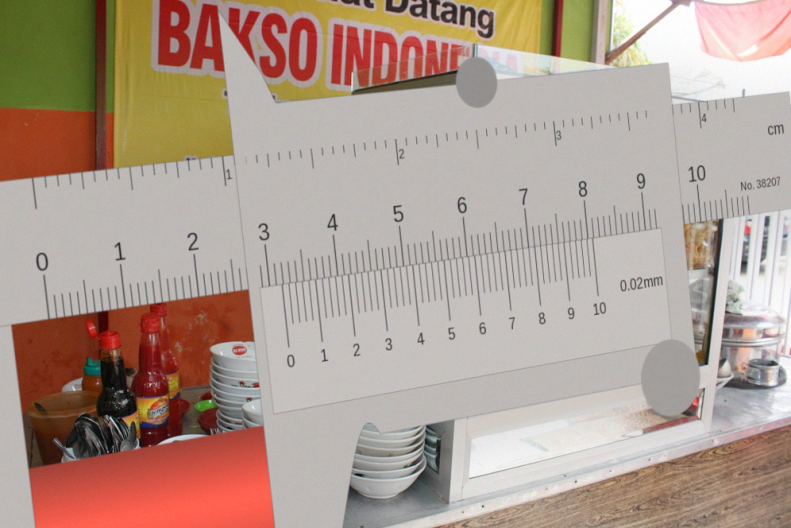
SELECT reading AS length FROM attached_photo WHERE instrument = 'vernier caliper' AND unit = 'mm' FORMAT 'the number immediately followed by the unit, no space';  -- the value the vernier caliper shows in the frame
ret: 31.8mm
